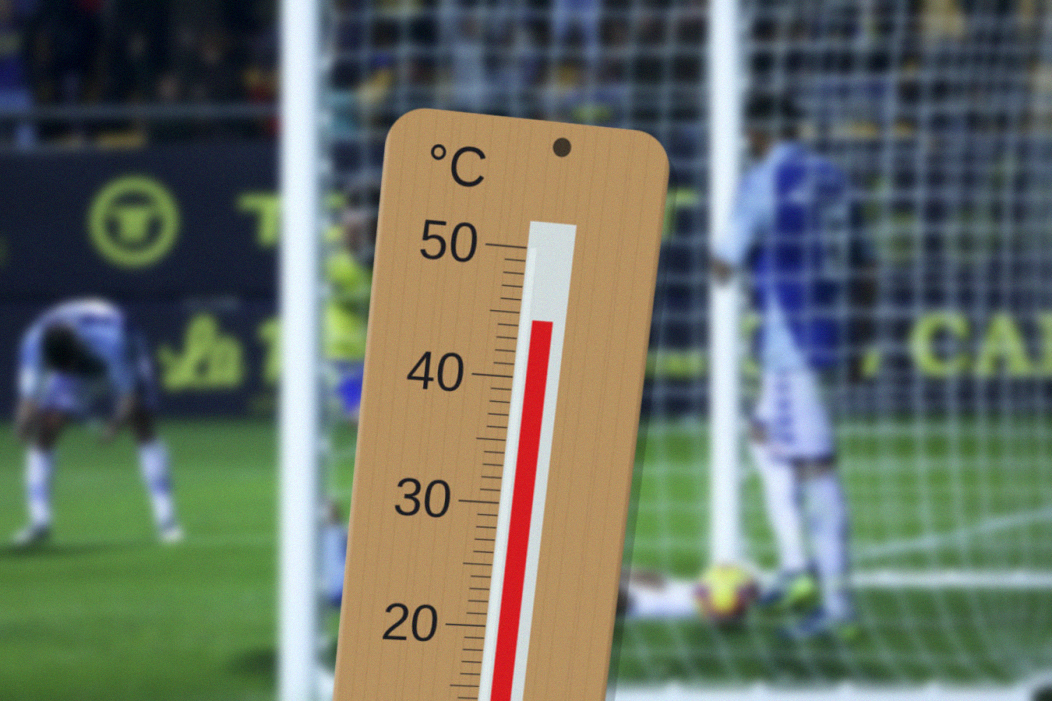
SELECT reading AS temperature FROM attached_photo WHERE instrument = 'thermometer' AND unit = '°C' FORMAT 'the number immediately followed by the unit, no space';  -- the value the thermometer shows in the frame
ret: 44.5°C
